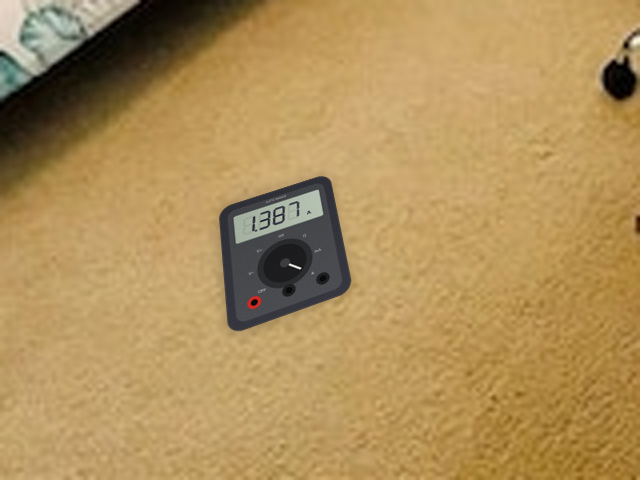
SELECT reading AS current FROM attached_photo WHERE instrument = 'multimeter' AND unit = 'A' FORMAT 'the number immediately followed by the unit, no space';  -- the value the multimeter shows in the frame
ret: 1.387A
